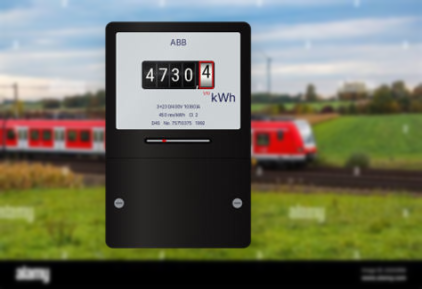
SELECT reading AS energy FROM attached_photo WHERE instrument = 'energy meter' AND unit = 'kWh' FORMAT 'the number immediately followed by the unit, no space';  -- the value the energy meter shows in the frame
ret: 4730.4kWh
